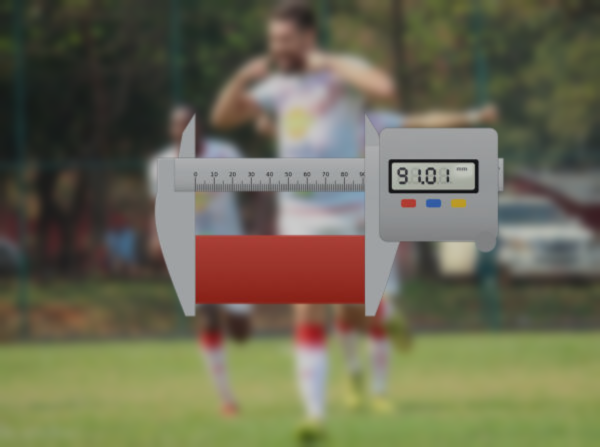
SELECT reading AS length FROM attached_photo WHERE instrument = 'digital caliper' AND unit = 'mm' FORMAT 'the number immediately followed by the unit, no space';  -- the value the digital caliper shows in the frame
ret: 91.01mm
